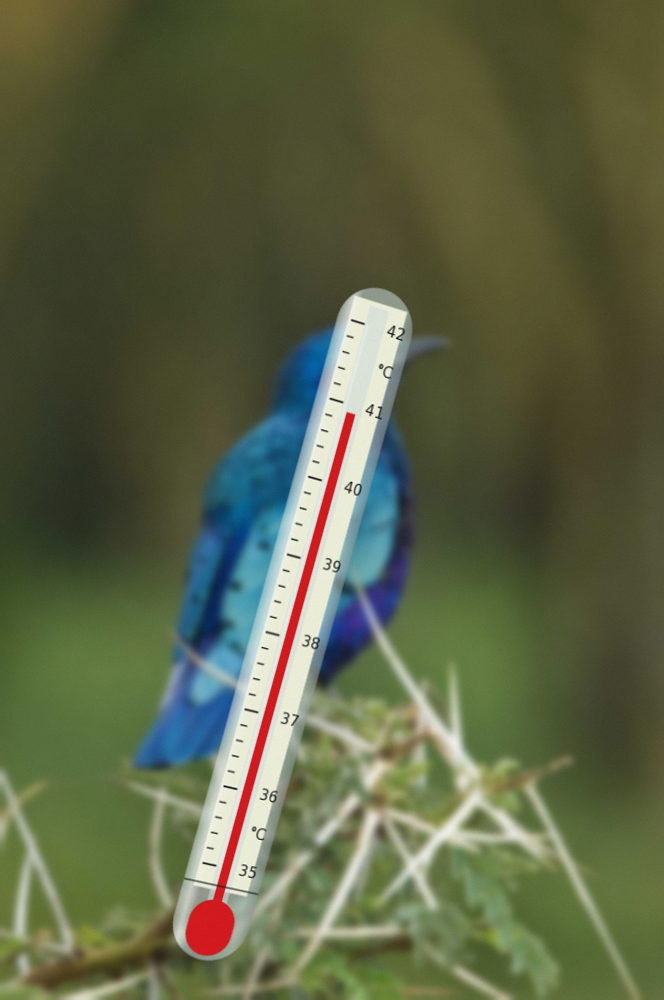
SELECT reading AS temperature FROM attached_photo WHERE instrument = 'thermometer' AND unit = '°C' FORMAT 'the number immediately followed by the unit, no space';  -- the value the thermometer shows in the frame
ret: 40.9°C
